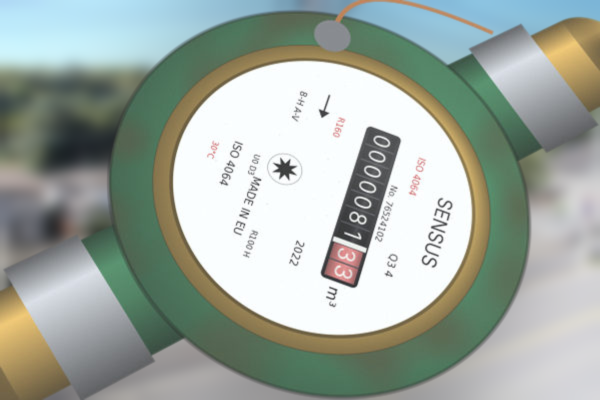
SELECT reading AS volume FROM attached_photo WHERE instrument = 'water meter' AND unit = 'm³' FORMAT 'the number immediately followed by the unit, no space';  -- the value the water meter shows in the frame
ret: 81.33m³
